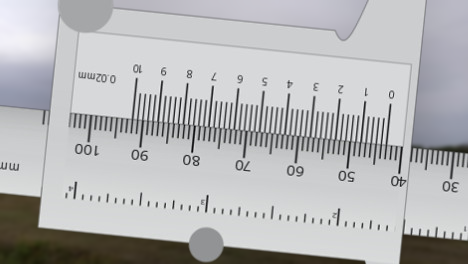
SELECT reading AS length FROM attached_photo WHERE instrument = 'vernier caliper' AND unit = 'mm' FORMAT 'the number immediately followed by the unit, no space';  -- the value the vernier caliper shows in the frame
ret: 43.0mm
